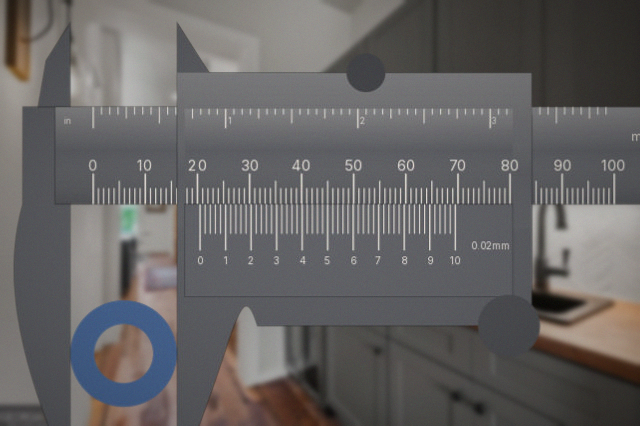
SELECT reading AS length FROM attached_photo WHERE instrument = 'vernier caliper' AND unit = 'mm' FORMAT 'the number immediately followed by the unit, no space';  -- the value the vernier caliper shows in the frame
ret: 20.5mm
